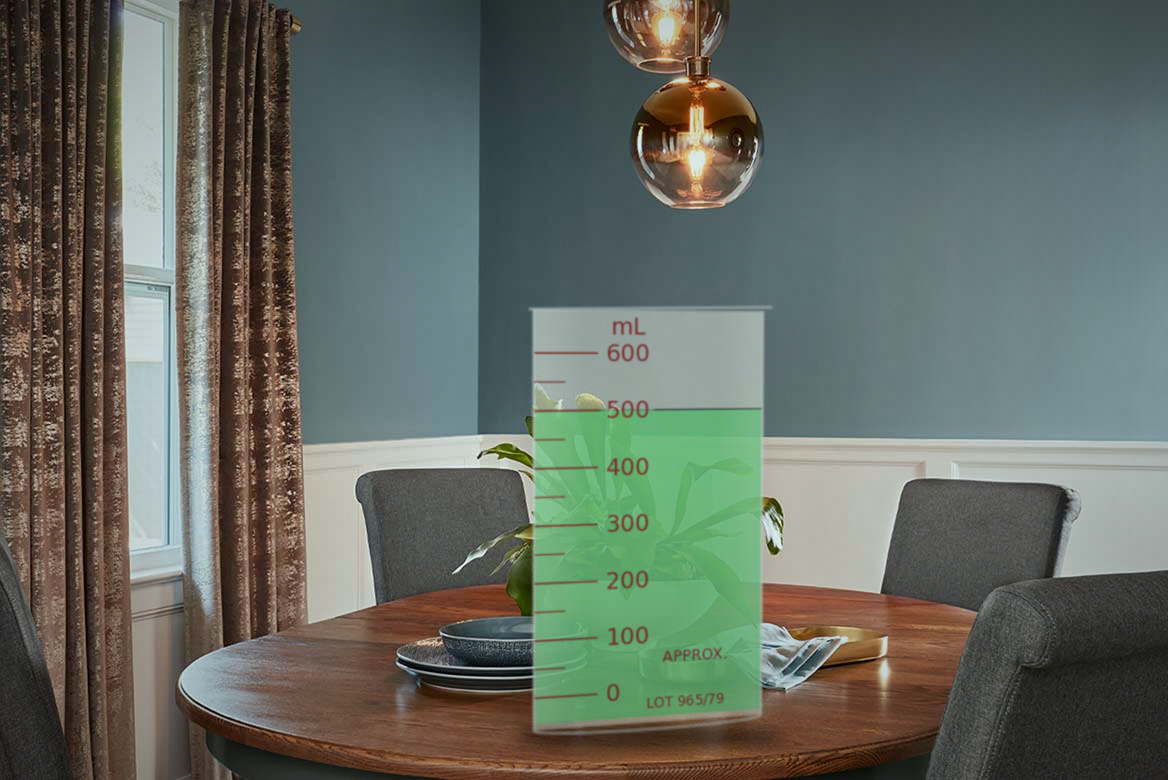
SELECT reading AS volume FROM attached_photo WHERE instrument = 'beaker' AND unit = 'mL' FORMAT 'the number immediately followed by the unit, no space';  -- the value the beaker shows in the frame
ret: 500mL
